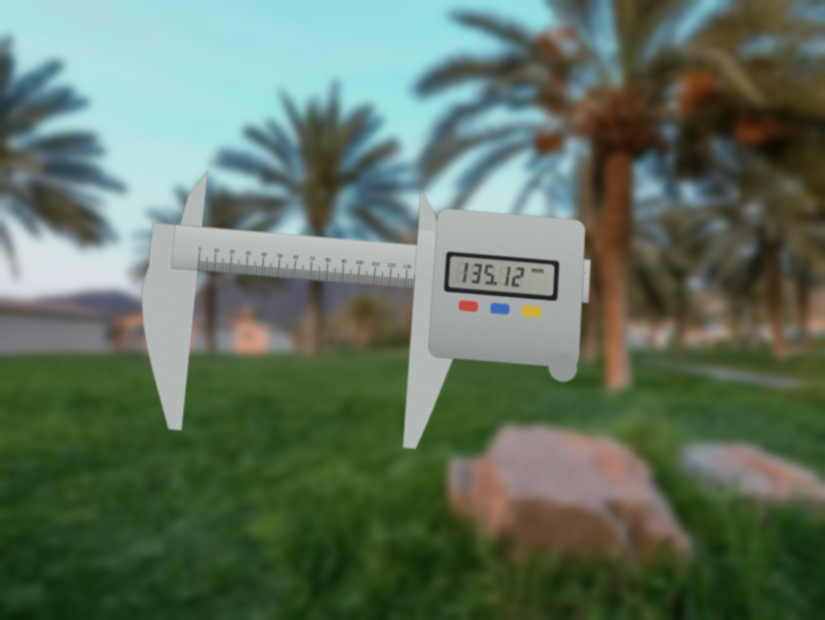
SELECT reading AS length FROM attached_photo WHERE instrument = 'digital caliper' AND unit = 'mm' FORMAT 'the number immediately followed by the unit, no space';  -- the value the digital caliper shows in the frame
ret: 135.12mm
